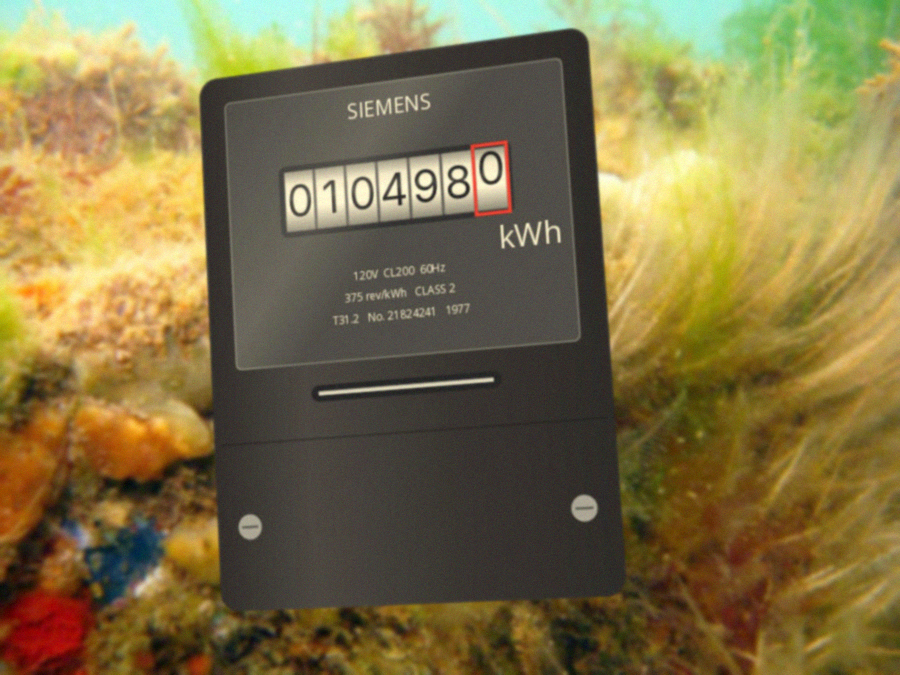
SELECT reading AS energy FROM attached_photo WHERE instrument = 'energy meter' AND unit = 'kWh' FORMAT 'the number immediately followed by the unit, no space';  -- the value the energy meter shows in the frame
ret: 10498.0kWh
